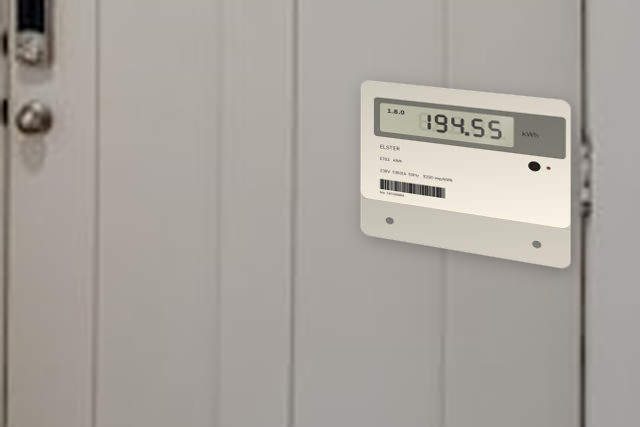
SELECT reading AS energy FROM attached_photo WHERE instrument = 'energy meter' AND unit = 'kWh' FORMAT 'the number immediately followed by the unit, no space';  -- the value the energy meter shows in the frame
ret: 194.55kWh
